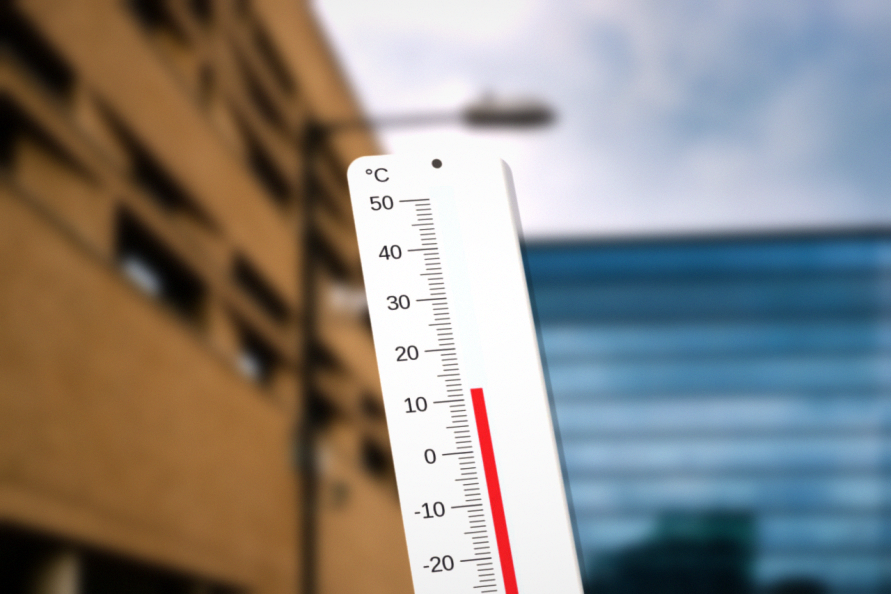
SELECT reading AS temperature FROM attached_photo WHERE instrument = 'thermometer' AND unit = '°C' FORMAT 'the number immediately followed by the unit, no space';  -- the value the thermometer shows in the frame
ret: 12°C
